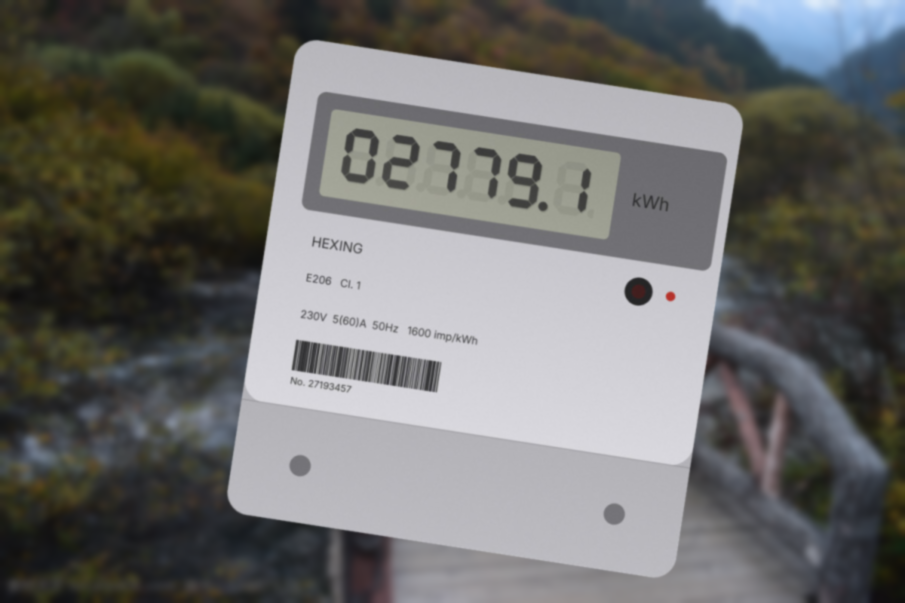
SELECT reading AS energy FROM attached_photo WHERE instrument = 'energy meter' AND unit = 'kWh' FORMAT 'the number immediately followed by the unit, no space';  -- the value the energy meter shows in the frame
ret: 2779.1kWh
